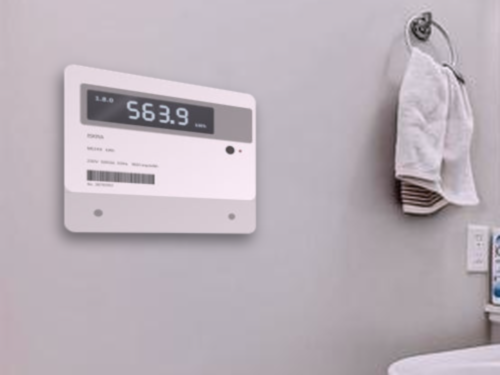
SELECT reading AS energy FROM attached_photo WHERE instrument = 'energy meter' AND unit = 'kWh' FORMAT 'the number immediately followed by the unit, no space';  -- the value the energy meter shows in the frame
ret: 563.9kWh
